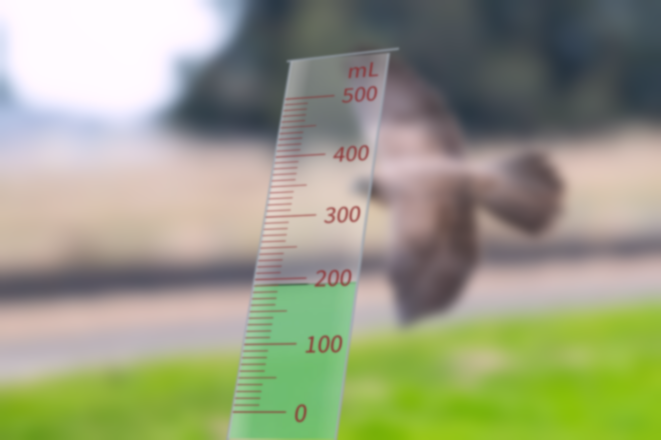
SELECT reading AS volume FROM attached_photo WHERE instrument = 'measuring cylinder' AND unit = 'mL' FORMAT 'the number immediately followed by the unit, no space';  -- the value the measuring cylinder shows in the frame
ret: 190mL
